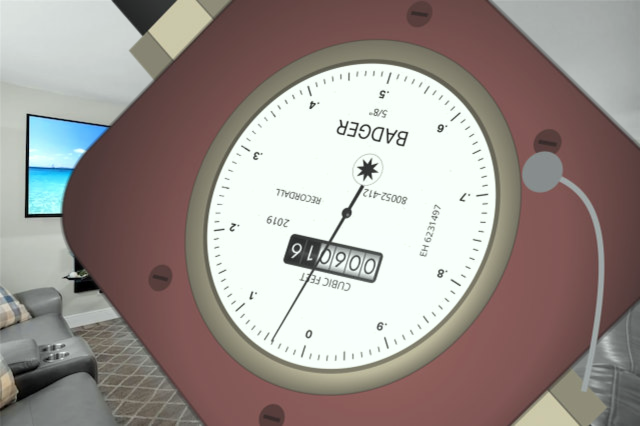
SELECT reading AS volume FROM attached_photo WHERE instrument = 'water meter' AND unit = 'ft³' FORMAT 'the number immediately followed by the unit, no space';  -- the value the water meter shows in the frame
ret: 6016.04ft³
